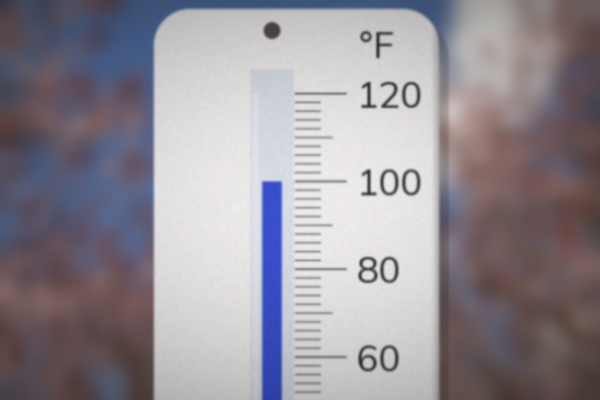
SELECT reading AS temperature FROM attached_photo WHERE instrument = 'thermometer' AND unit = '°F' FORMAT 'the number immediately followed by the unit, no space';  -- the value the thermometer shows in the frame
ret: 100°F
